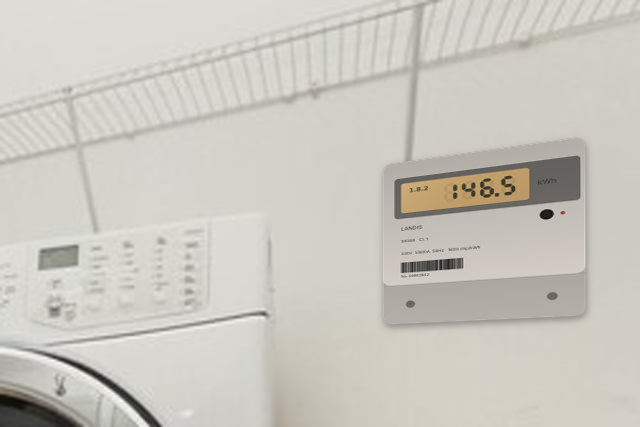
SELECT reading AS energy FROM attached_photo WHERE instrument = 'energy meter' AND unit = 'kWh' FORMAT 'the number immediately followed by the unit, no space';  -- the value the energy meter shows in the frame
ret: 146.5kWh
